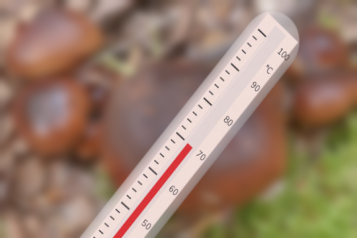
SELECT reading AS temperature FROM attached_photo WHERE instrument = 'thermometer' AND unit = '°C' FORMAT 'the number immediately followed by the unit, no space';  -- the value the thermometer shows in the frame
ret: 70°C
